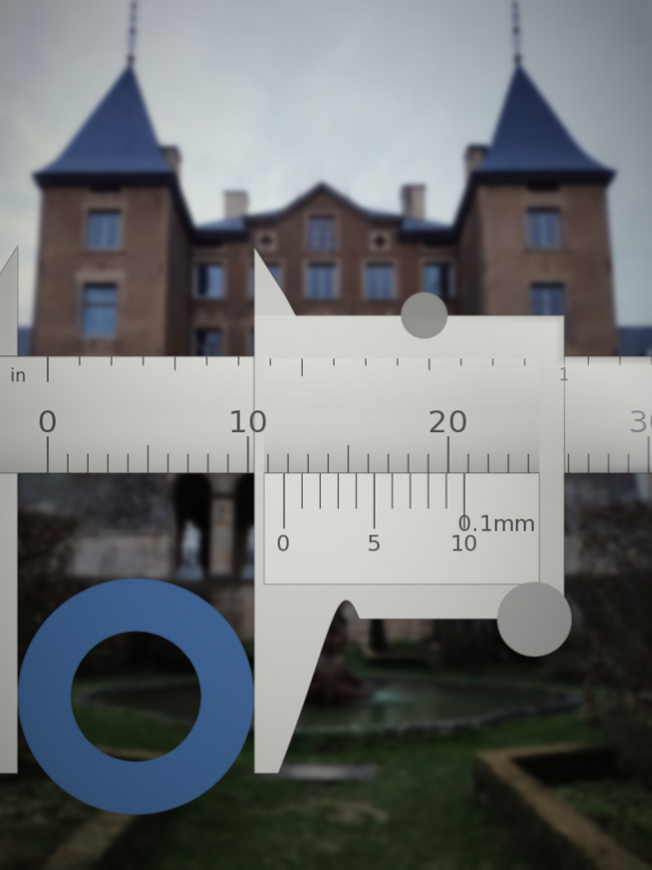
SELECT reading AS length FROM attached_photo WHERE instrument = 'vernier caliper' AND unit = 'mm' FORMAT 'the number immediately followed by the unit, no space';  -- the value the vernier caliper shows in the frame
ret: 11.8mm
